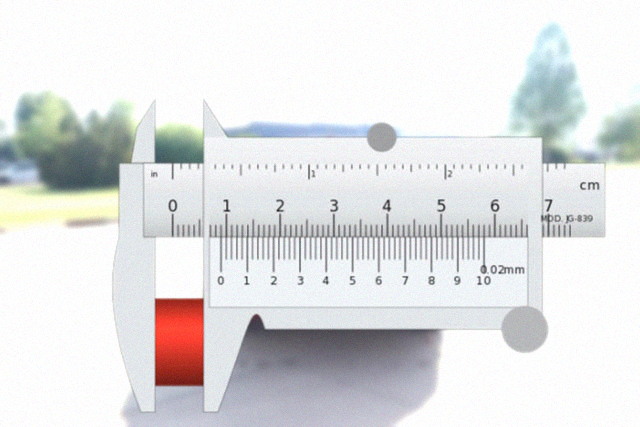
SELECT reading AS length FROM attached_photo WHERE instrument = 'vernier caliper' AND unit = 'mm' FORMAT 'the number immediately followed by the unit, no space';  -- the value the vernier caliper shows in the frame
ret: 9.0mm
